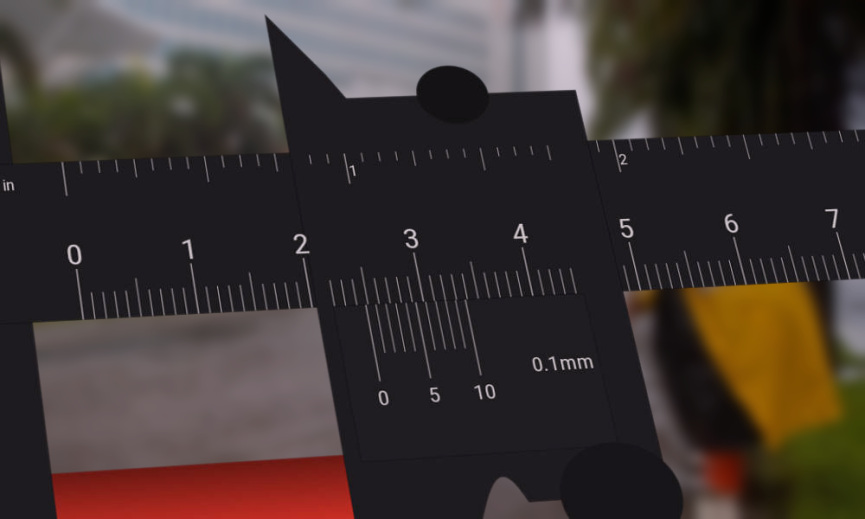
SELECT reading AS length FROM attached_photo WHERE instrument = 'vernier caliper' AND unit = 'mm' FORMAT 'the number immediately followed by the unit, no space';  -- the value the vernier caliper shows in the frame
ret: 24.8mm
